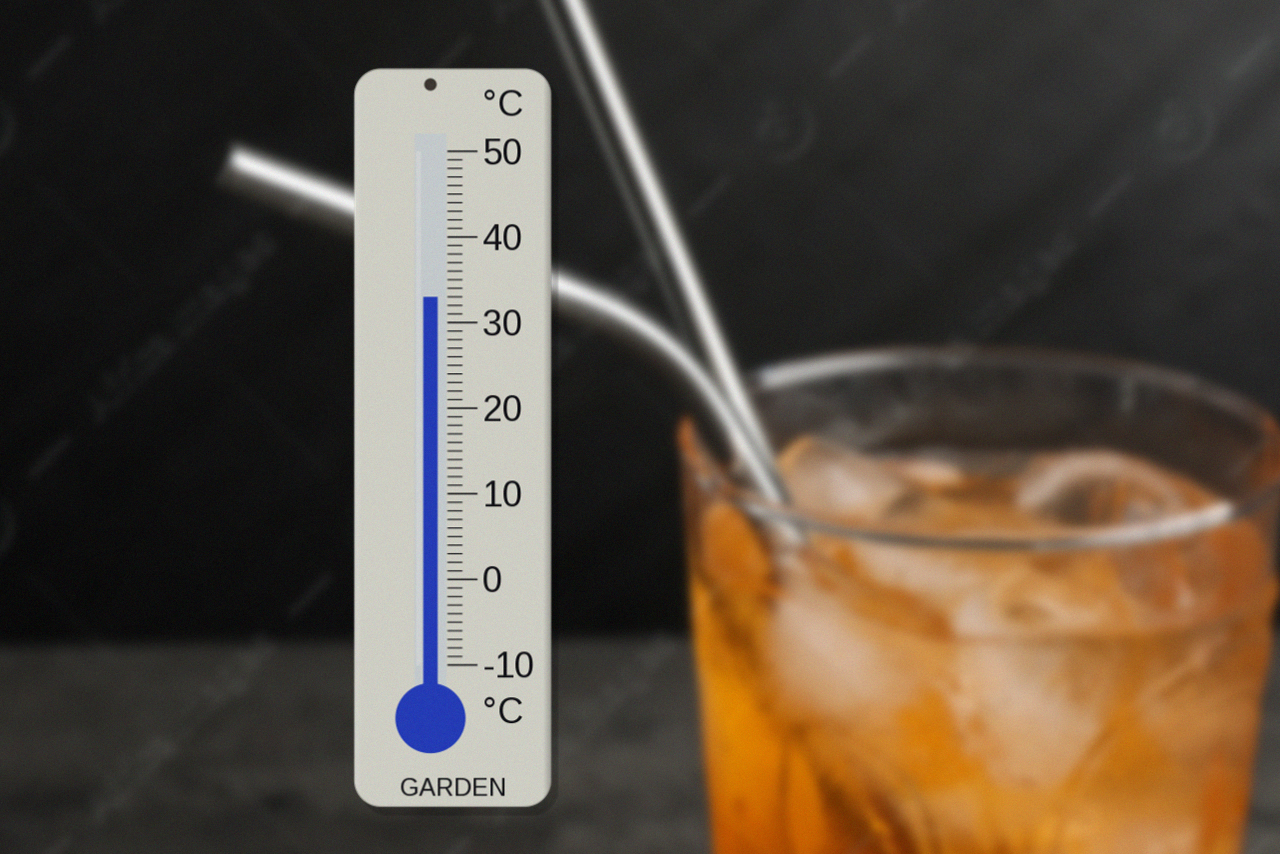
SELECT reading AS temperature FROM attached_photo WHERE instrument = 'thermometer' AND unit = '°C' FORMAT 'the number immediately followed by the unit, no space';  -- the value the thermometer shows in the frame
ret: 33°C
